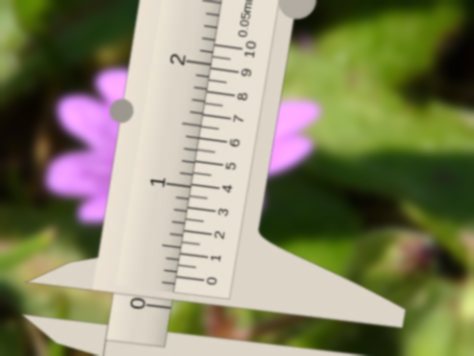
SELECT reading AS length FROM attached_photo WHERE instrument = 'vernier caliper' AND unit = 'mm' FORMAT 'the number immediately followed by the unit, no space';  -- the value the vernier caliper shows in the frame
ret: 2.6mm
